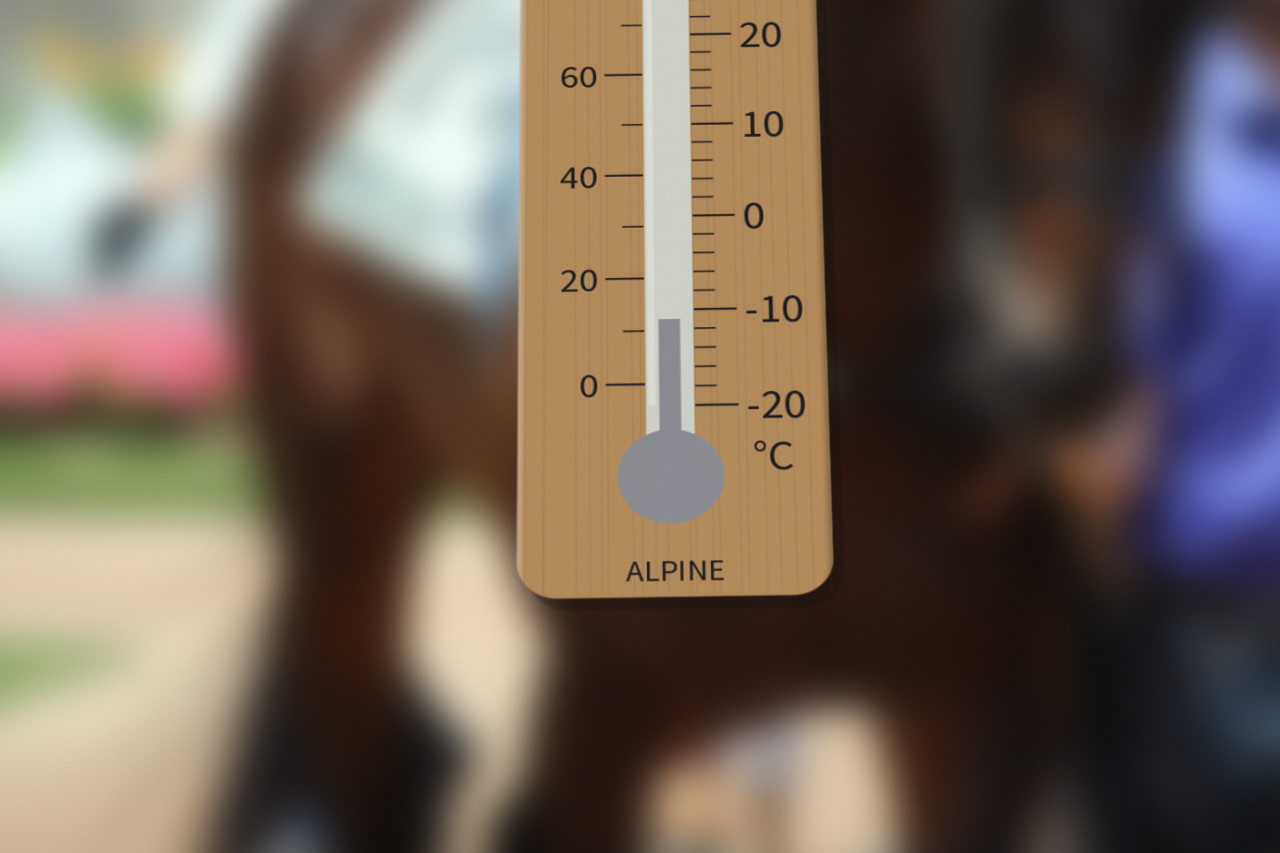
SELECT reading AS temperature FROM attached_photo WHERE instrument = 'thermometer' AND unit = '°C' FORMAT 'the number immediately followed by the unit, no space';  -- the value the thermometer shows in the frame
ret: -11°C
